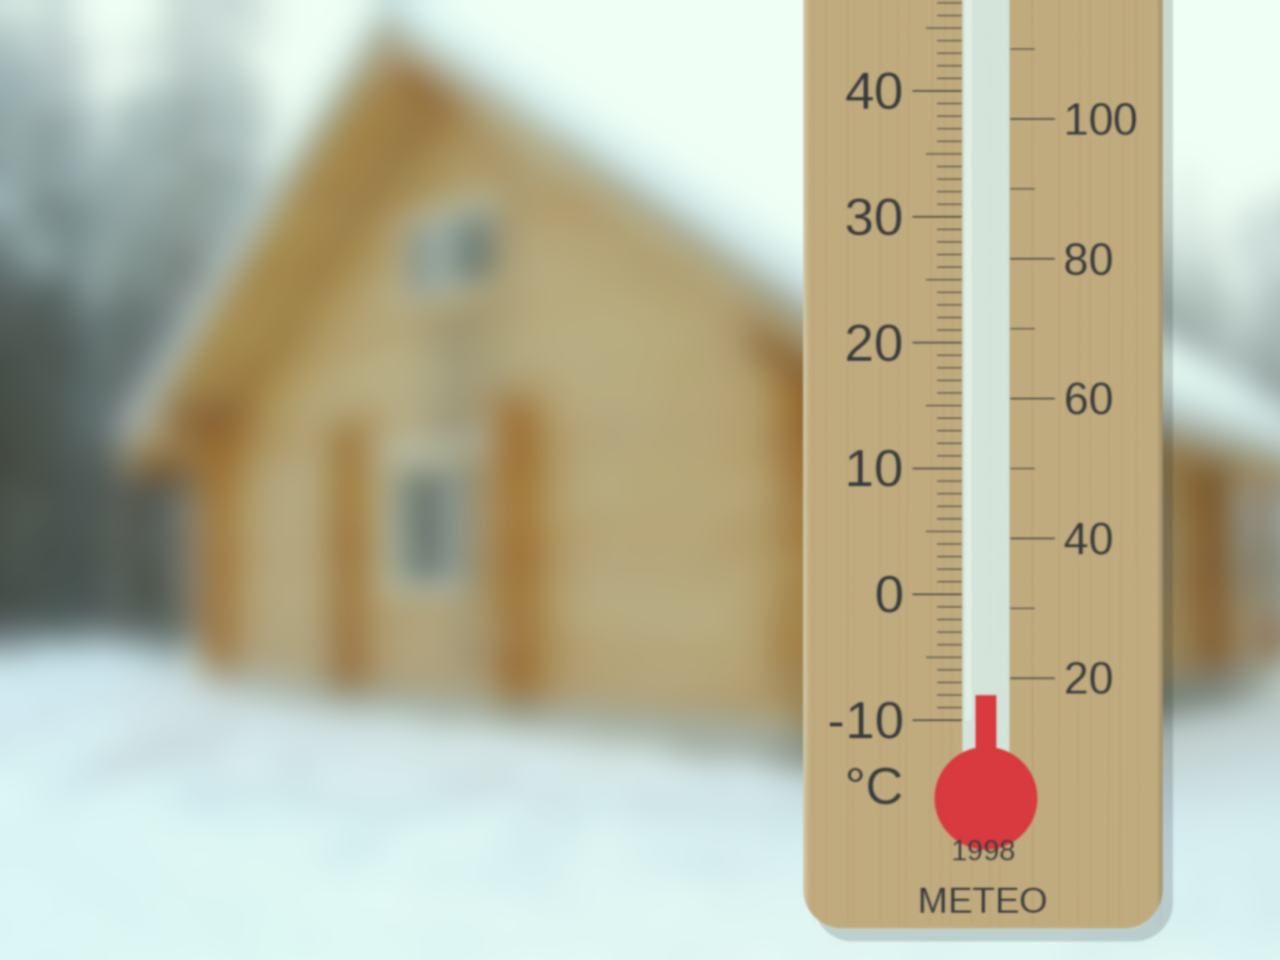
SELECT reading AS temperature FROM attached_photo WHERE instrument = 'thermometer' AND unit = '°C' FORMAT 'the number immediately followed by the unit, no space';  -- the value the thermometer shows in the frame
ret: -8°C
